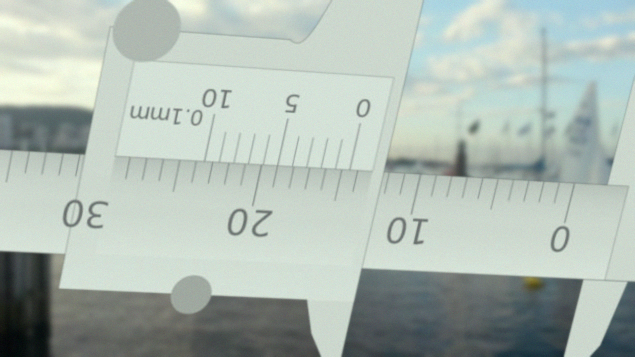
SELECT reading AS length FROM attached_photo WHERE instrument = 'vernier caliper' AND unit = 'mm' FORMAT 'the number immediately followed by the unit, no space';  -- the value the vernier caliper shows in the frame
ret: 14.5mm
